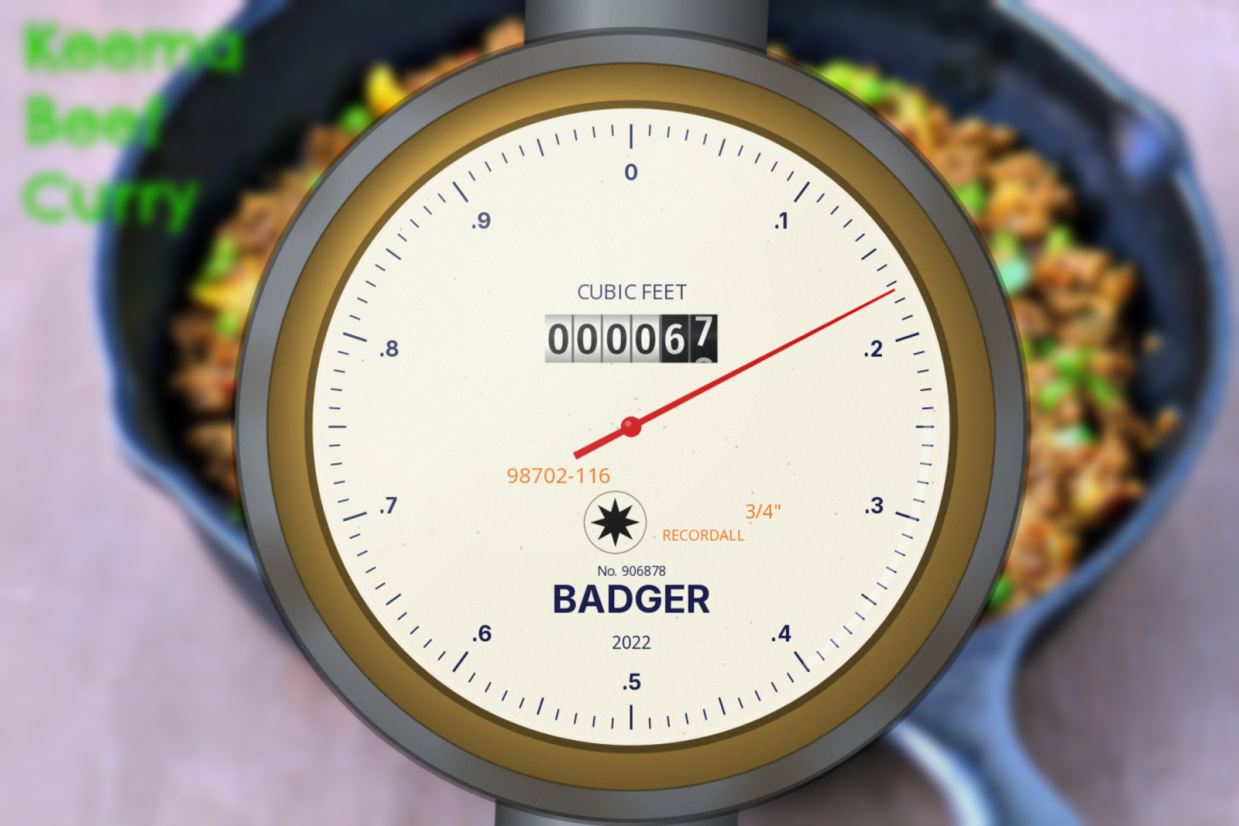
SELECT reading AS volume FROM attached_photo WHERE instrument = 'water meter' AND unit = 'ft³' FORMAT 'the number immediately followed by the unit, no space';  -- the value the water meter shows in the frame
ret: 67.17ft³
